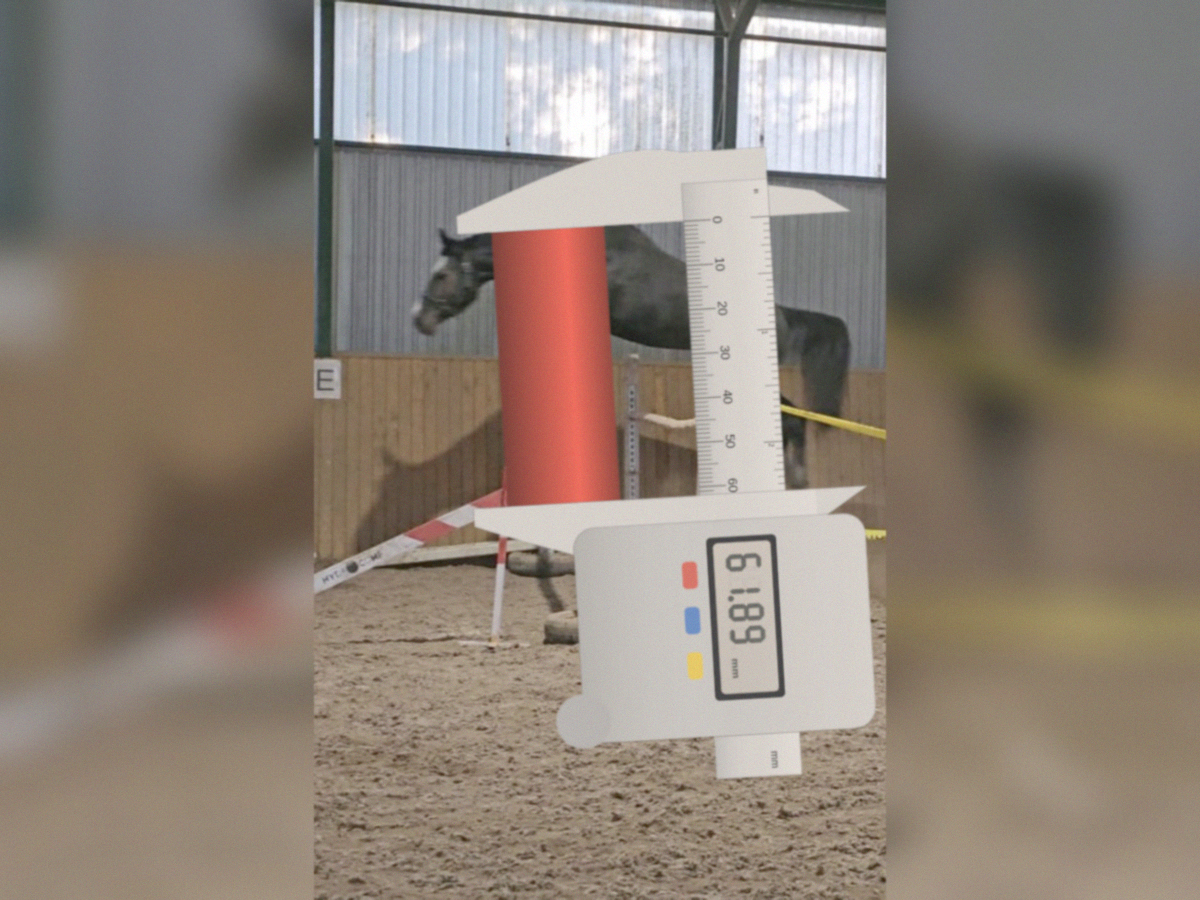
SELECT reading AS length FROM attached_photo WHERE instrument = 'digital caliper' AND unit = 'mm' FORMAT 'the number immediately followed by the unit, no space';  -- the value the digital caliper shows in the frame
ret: 61.89mm
